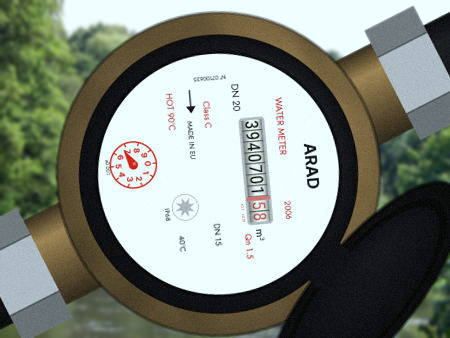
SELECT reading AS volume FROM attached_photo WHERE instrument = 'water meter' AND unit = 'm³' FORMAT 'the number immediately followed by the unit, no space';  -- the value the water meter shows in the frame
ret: 3940701.586m³
